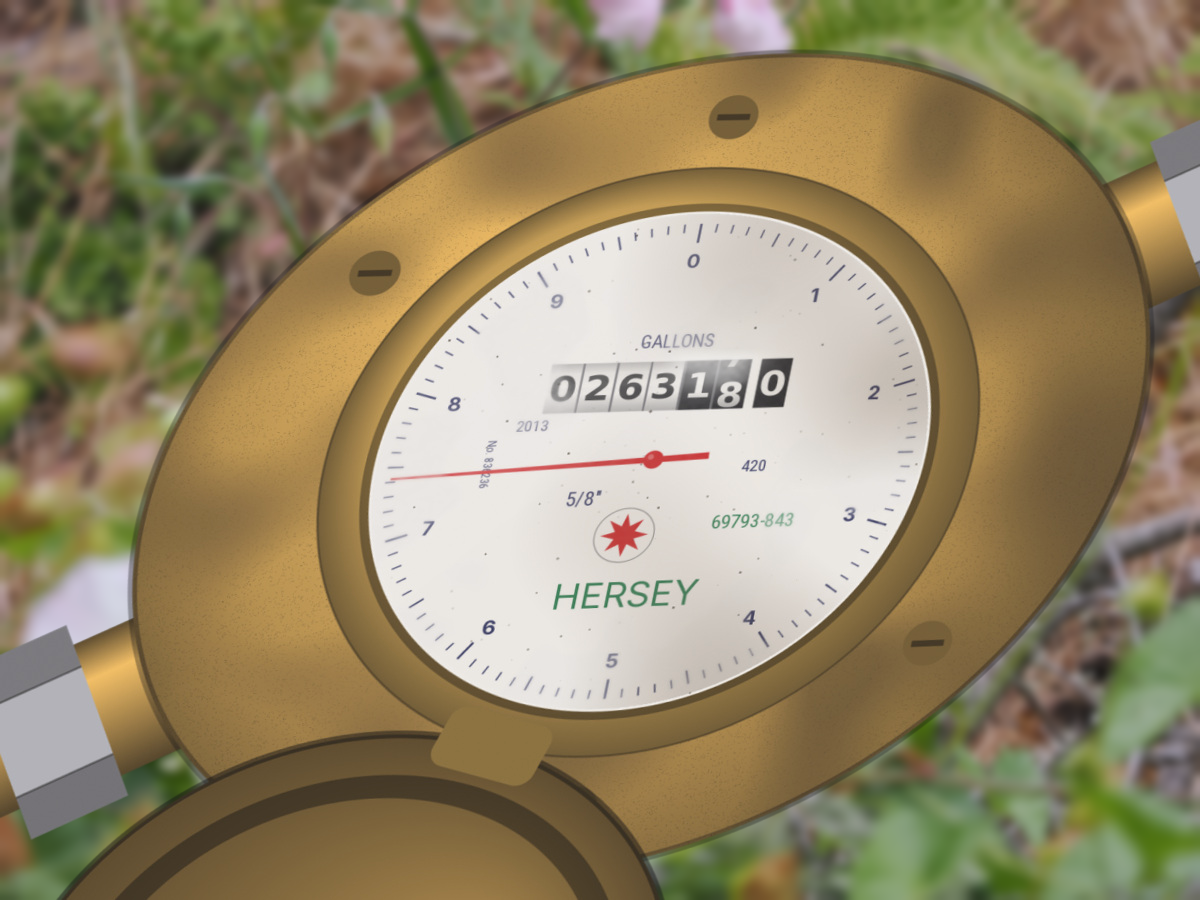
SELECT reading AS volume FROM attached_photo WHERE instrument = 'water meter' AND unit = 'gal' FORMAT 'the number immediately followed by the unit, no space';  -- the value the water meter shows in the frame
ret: 263177.4gal
